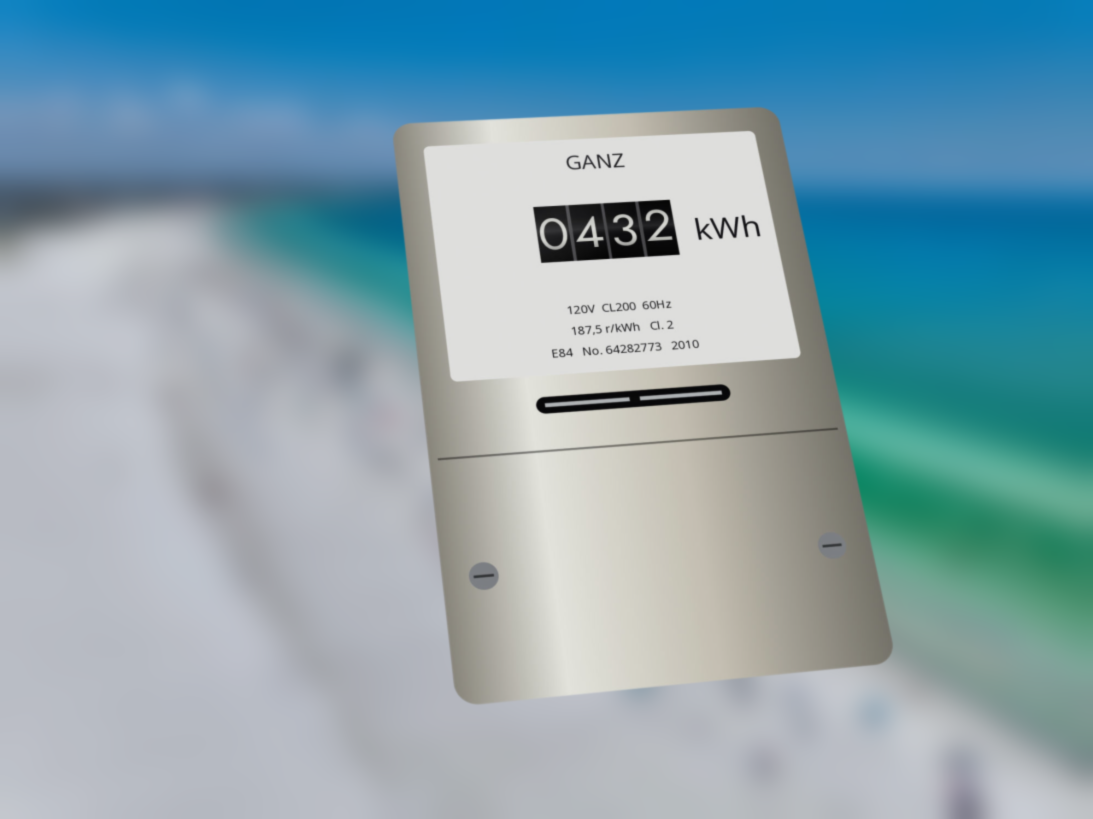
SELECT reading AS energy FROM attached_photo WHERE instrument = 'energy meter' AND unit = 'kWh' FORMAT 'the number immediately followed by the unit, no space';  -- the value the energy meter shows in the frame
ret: 432kWh
